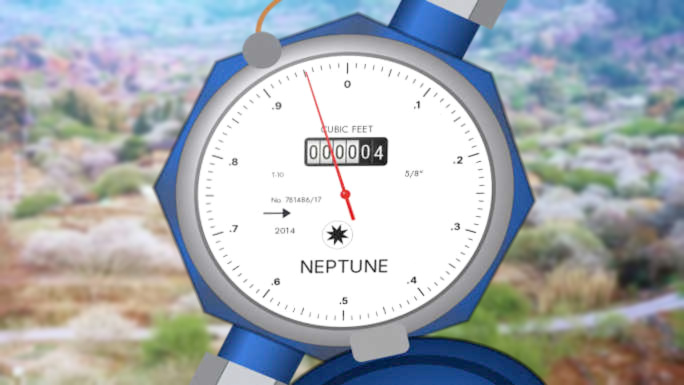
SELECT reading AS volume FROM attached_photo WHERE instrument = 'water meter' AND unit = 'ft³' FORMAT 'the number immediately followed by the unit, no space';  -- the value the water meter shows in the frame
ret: 3.95ft³
